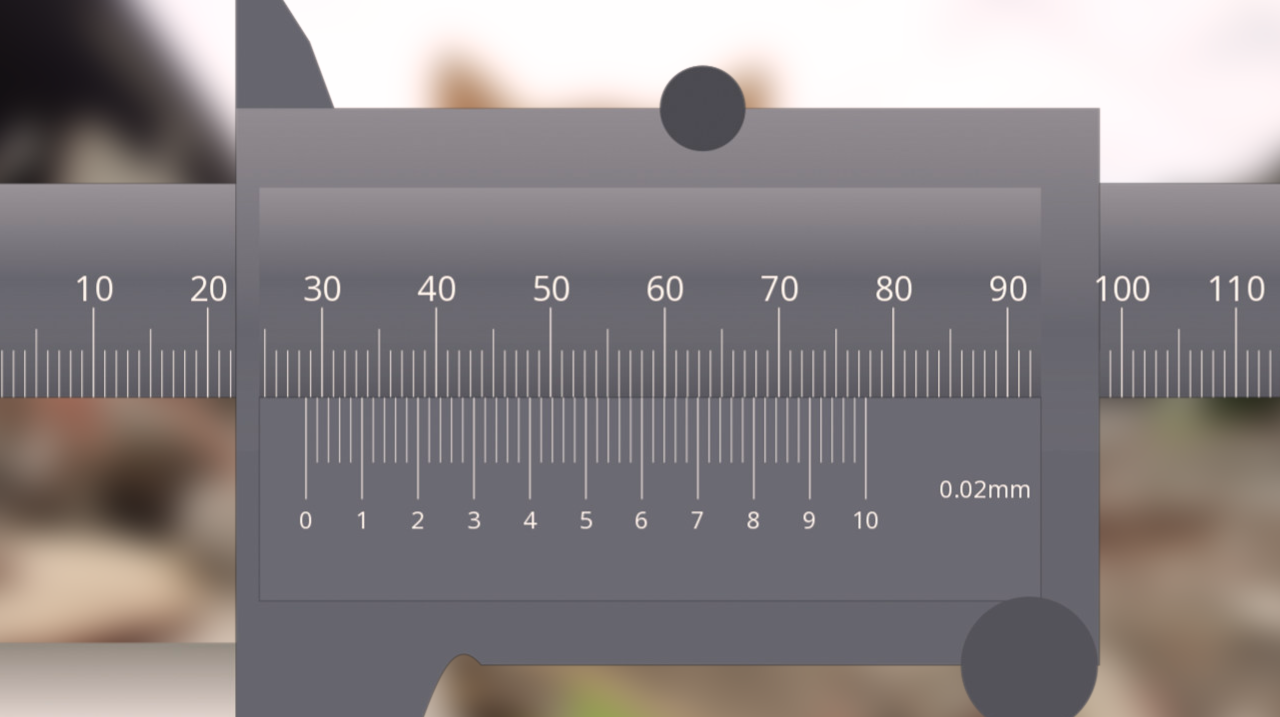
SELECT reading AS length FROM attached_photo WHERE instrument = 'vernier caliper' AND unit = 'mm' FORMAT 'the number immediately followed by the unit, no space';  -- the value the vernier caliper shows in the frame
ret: 28.6mm
